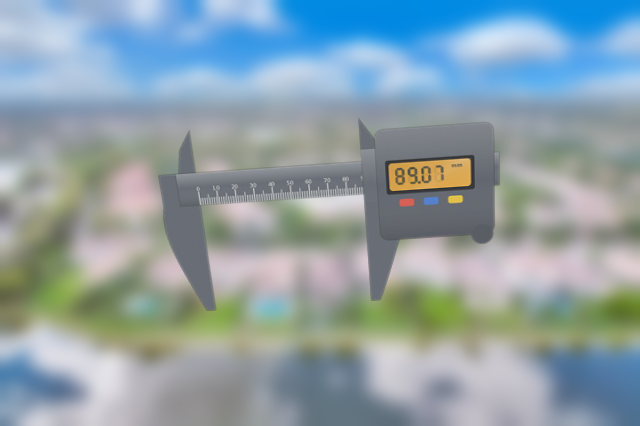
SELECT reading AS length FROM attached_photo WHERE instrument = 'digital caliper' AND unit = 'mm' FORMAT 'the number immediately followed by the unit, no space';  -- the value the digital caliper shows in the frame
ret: 89.07mm
